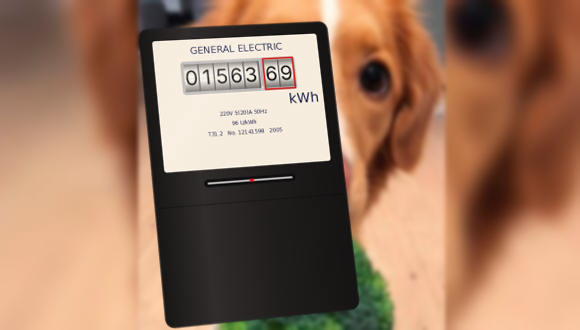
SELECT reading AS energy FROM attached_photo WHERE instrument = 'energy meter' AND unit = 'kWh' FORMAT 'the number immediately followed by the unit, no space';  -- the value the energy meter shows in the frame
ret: 1563.69kWh
